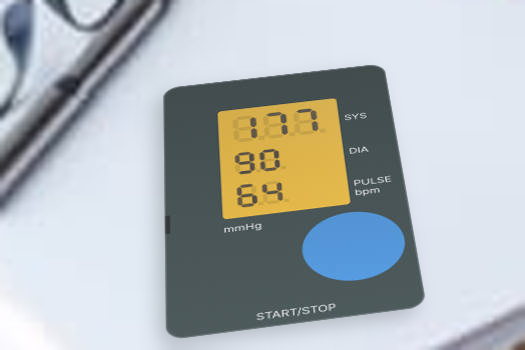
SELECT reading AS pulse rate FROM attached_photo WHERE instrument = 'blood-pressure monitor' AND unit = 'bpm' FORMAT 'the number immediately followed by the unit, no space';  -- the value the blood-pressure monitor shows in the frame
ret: 64bpm
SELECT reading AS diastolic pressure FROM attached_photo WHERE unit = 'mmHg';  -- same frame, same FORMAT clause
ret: 90mmHg
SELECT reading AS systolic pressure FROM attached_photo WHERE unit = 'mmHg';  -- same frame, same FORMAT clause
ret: 177mmHg
